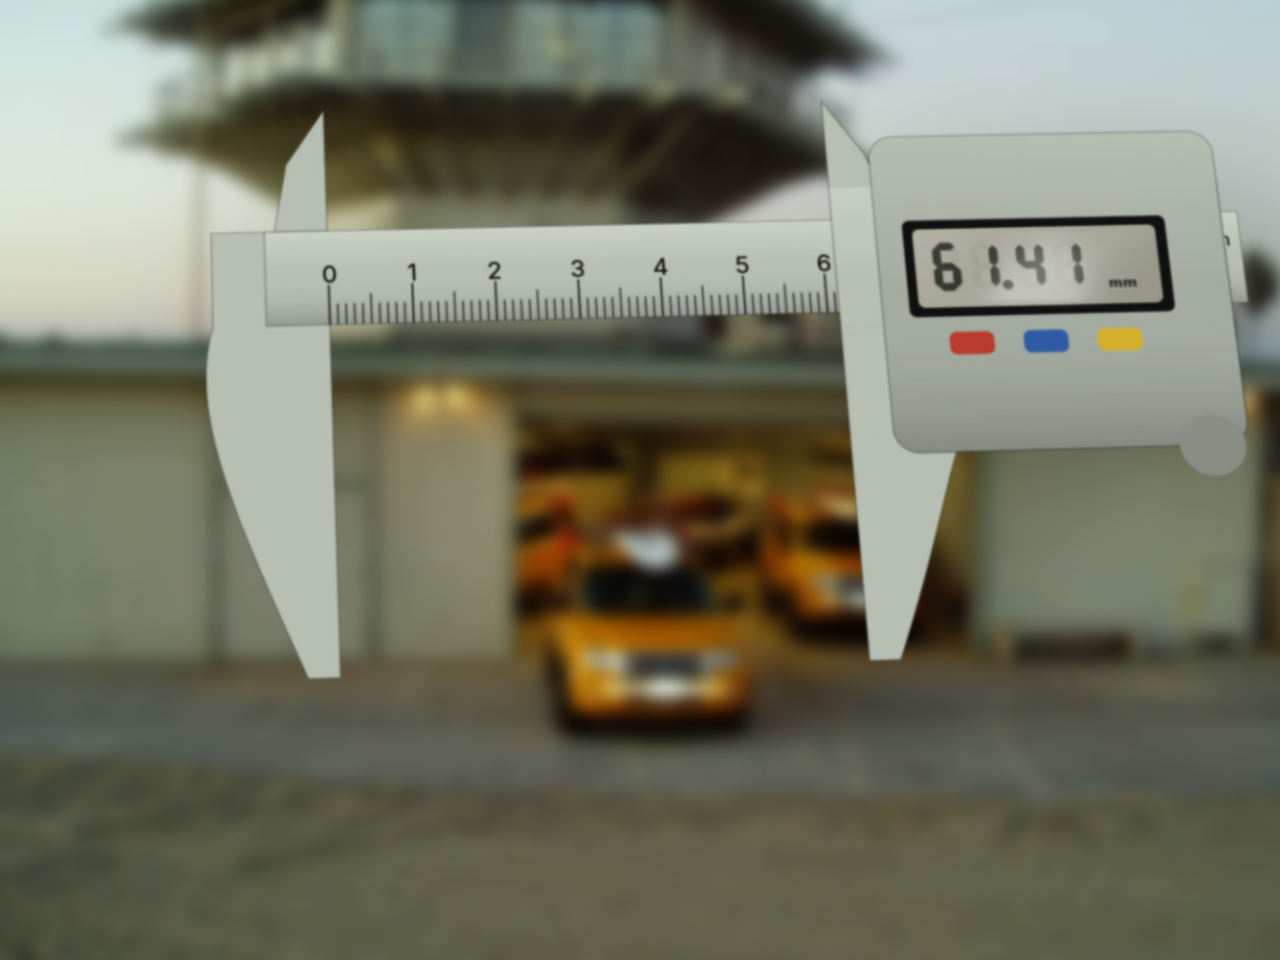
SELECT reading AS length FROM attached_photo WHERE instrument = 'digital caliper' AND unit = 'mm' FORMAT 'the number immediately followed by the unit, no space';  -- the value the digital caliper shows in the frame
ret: 61.41mm
